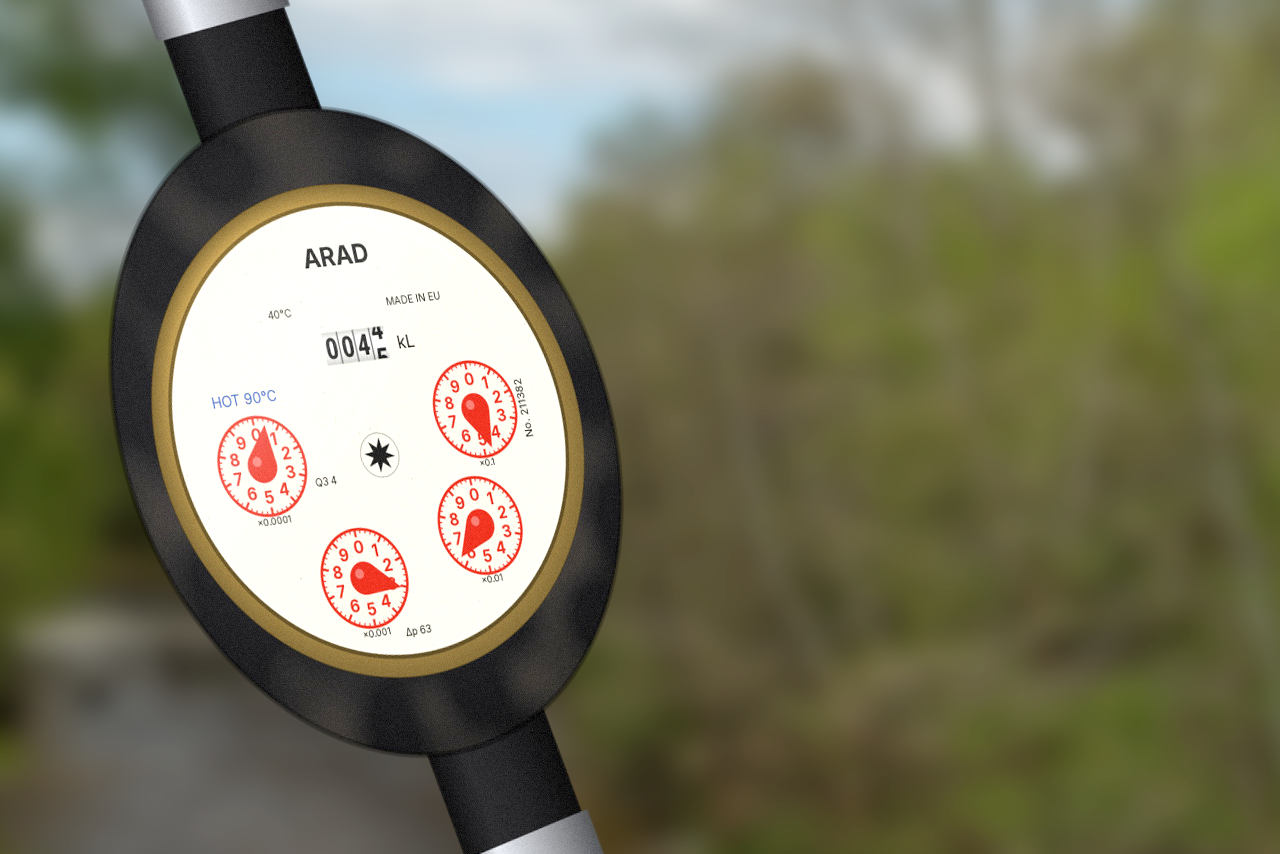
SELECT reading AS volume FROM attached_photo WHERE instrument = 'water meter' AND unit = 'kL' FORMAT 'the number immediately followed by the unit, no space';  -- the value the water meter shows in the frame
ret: 44.4630kL
